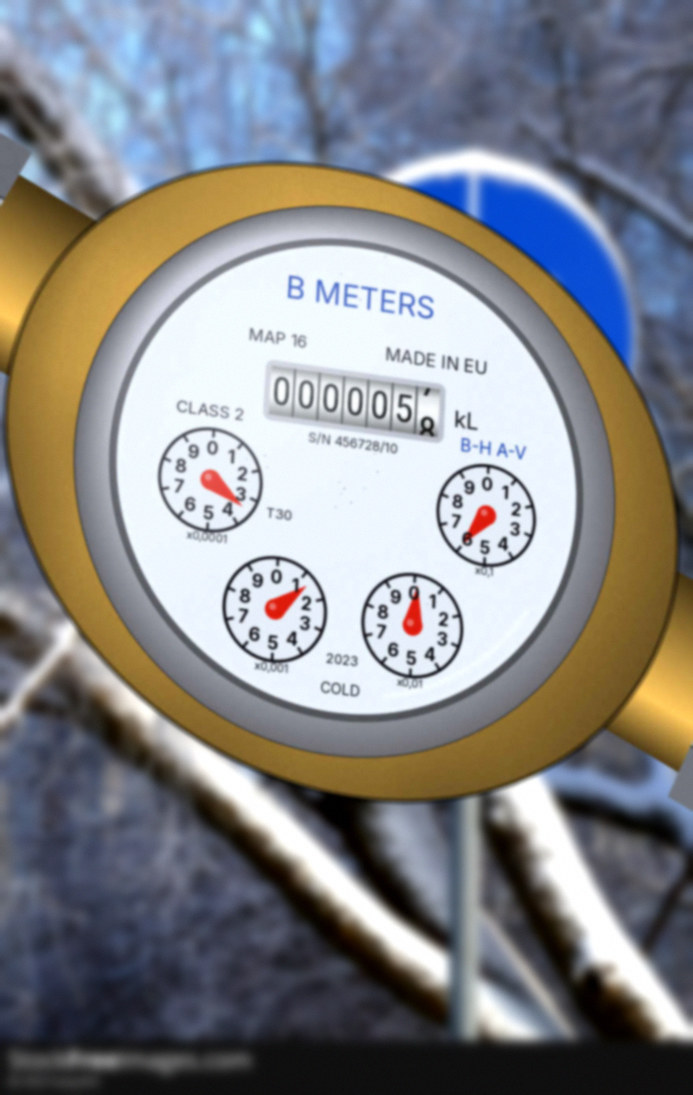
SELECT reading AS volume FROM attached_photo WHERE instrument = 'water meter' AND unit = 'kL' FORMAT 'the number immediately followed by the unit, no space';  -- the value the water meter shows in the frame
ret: 57.6013kL
